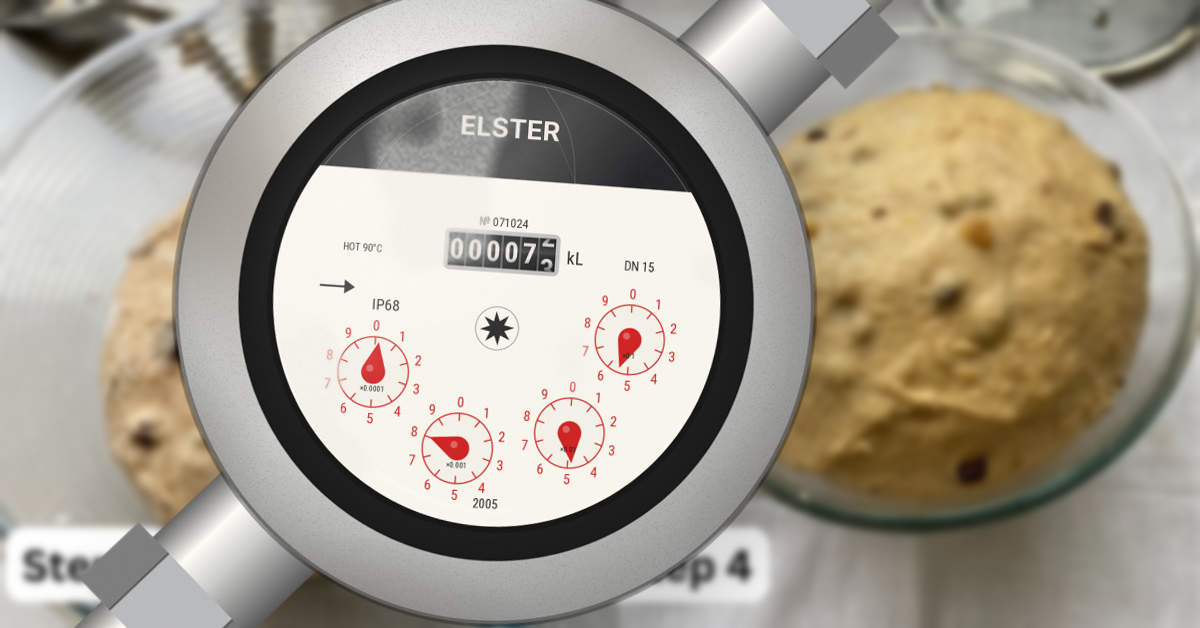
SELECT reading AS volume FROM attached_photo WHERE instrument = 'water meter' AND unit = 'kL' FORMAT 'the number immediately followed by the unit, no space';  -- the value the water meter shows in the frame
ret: 72.5480kL
